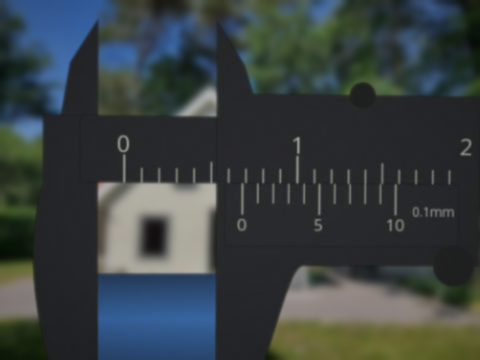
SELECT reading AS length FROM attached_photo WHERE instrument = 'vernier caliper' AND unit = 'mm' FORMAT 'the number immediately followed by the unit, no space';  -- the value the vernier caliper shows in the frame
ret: 6.8mm
